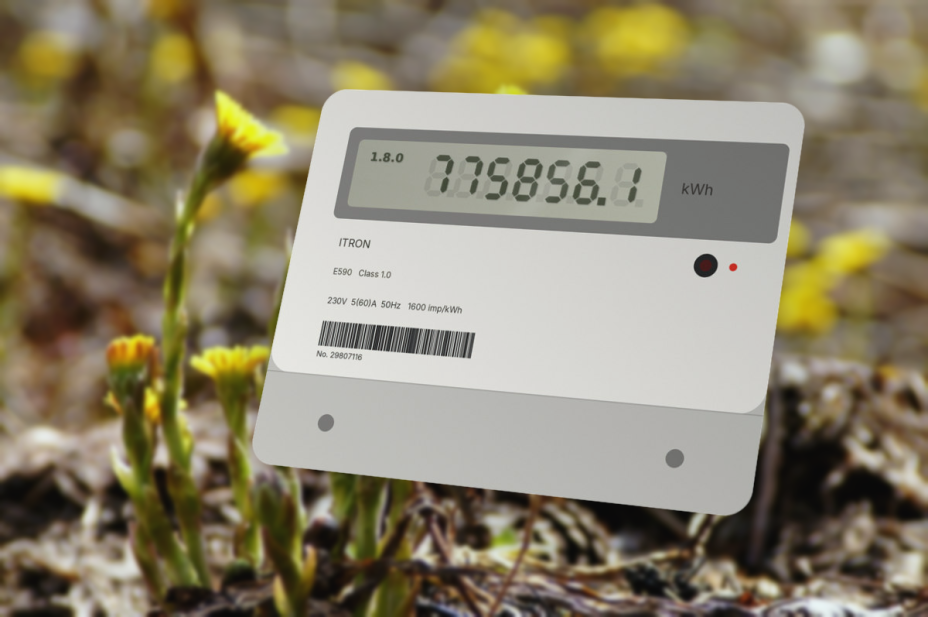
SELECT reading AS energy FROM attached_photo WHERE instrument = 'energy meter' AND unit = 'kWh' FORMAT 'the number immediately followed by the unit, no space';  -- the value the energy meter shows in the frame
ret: 775856.1kWh
